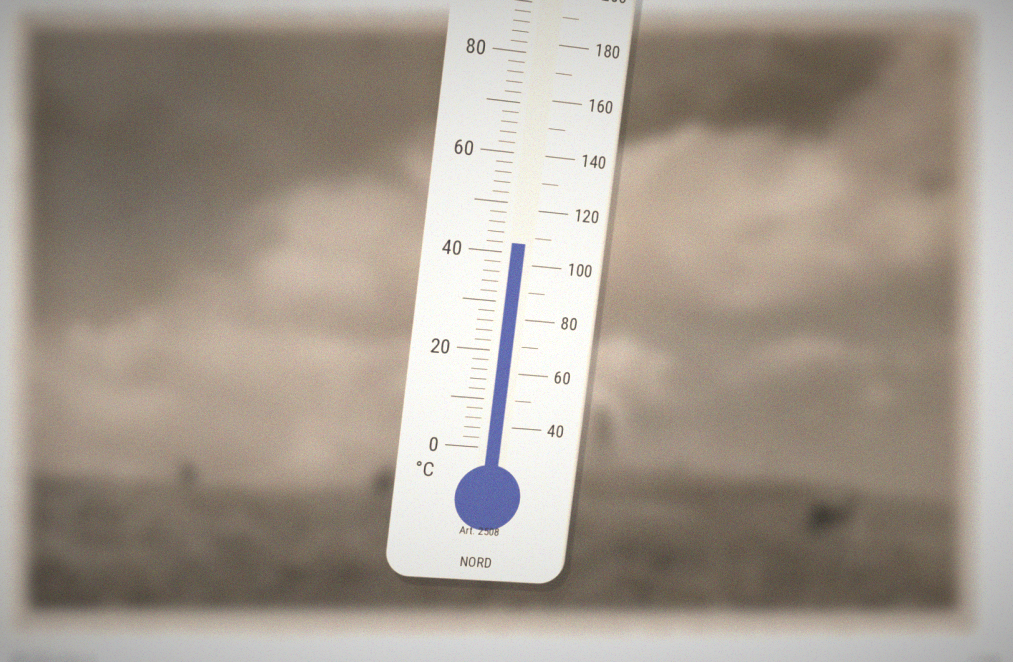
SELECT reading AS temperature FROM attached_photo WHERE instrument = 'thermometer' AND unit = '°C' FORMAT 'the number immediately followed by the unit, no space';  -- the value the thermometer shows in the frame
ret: 42°C
